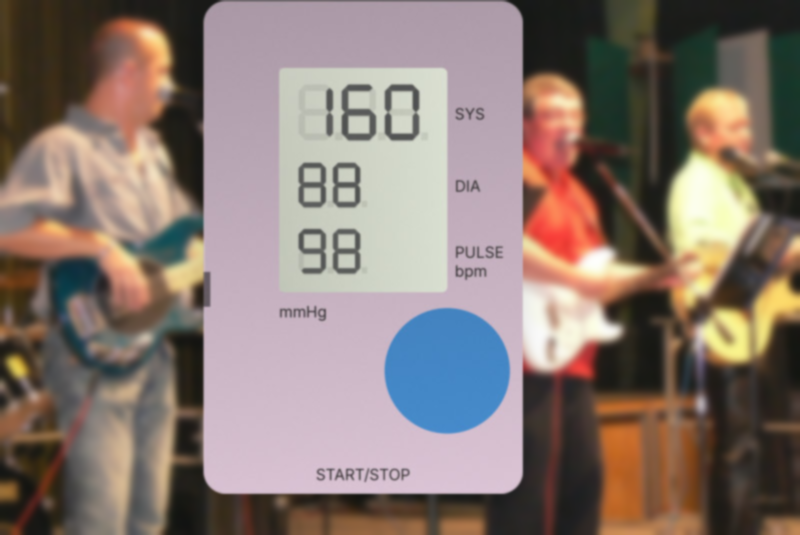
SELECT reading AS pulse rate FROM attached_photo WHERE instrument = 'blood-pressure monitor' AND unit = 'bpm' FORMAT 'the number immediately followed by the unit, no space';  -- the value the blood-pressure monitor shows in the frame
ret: 98bpm
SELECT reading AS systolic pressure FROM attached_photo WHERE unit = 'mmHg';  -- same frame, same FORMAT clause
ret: 160mmHg
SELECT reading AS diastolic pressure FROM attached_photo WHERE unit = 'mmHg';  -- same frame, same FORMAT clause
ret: 88mmHg
